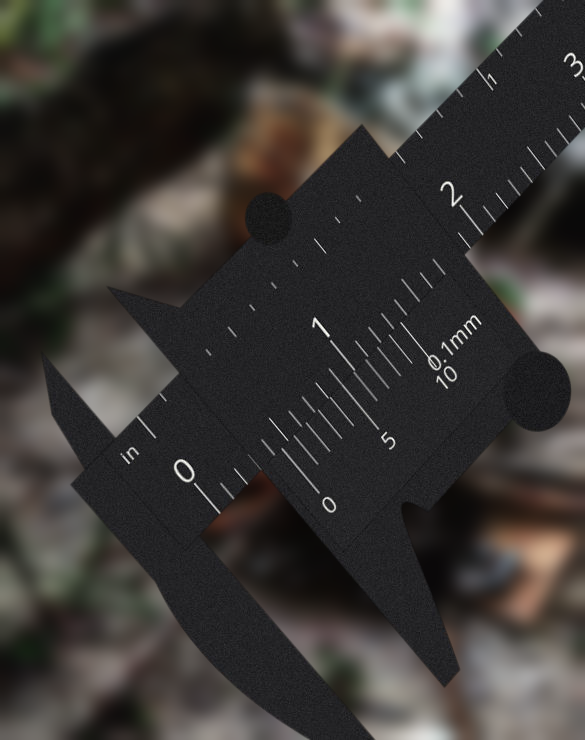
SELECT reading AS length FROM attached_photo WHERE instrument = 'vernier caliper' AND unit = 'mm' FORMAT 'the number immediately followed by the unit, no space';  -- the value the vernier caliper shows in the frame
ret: 4.5mm
